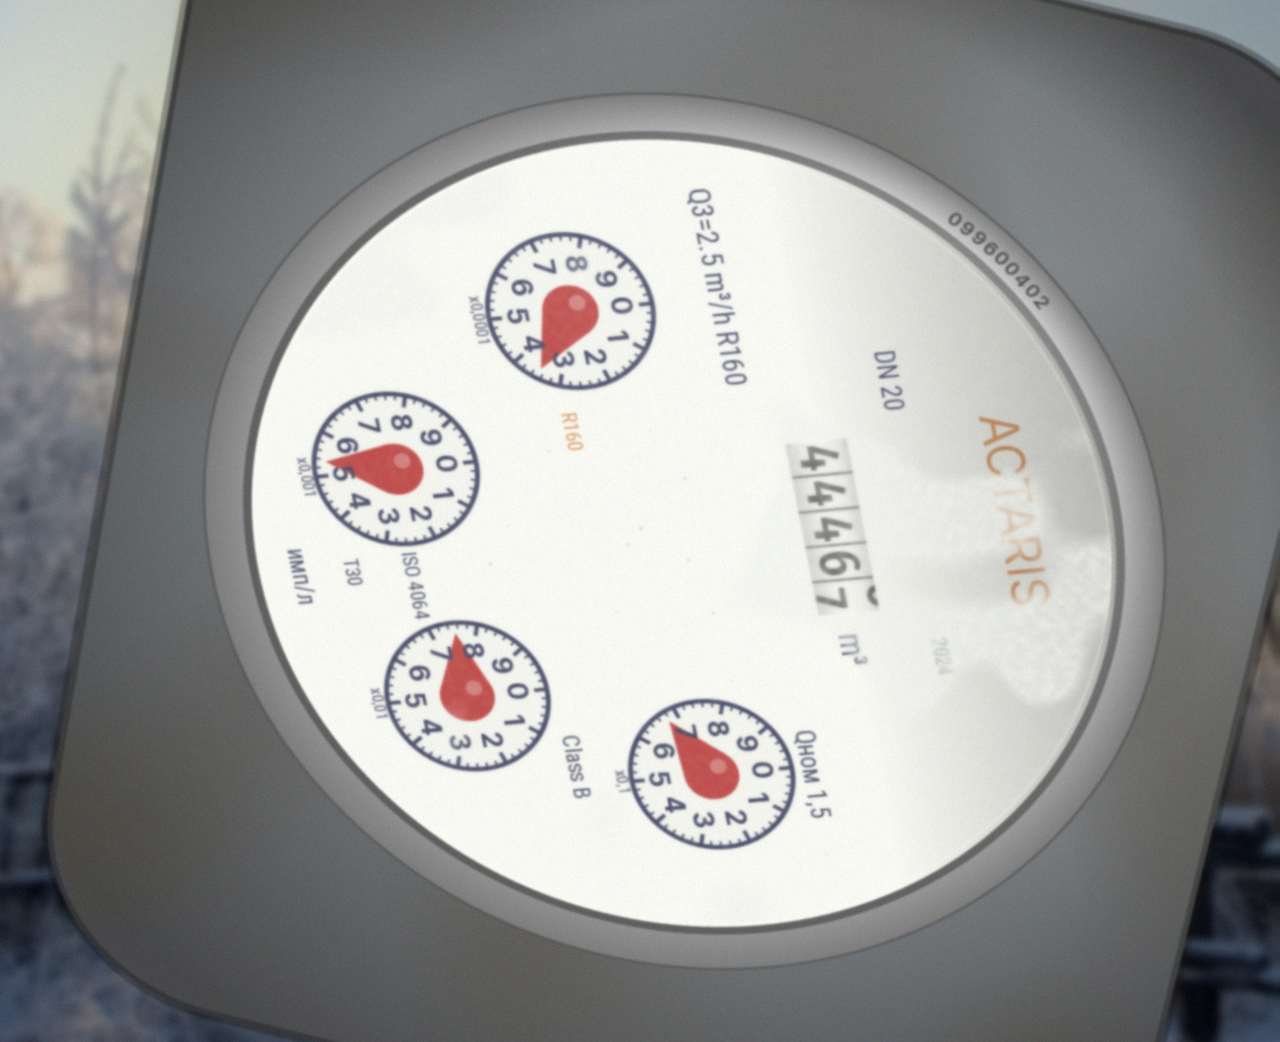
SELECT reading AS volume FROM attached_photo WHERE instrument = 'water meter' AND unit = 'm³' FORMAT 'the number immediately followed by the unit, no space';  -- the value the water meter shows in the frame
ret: 44466.6753m³
